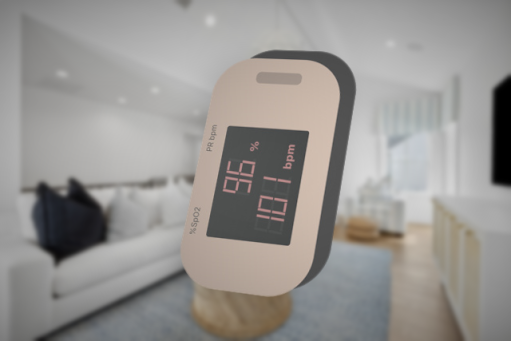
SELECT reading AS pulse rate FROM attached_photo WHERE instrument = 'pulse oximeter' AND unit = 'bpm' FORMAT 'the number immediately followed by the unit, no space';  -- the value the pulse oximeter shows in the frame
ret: 101bpm
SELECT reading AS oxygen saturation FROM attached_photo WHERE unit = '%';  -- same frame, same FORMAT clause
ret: 96%
